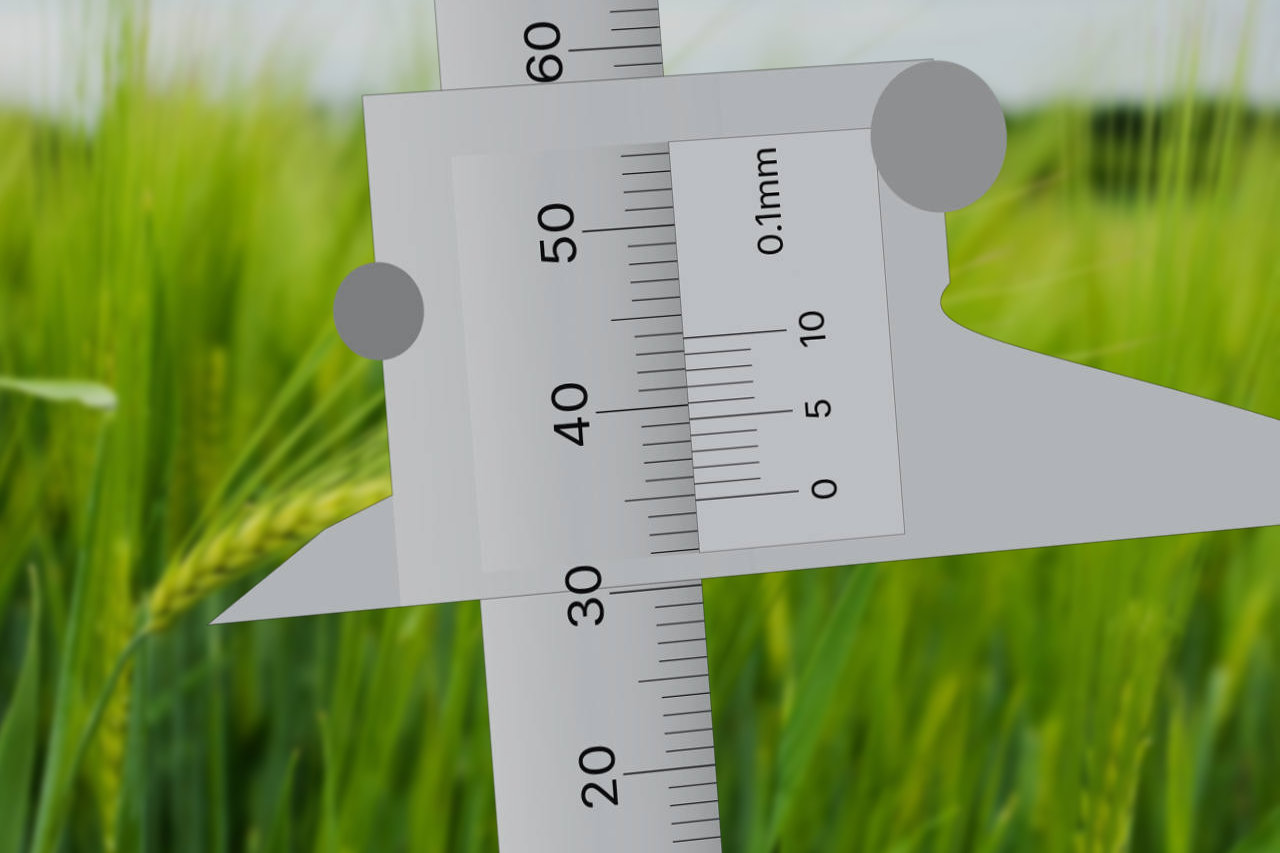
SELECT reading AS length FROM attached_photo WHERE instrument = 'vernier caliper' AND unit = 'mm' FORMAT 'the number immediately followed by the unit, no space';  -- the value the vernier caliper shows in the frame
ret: 34.7mm
